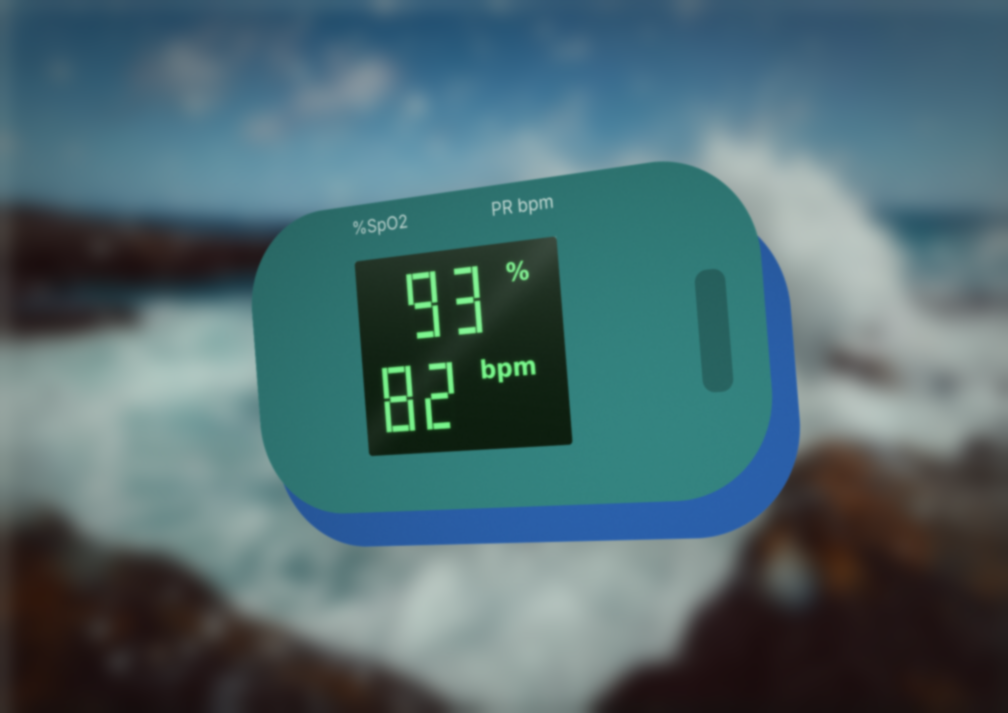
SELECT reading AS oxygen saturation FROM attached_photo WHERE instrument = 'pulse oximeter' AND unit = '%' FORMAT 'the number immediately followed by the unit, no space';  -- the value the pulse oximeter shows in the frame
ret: 93%
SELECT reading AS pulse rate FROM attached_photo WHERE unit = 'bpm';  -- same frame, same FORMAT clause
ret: 82bpm
